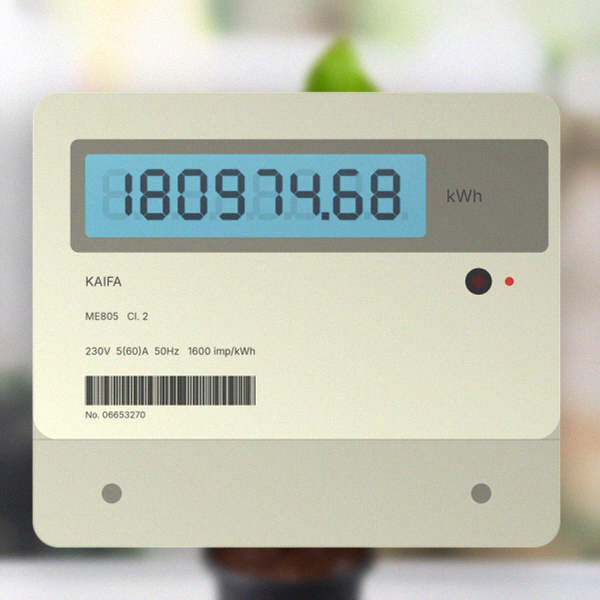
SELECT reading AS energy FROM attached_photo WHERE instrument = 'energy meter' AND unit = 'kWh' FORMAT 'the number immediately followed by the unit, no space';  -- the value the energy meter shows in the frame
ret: 180974.68kWh
